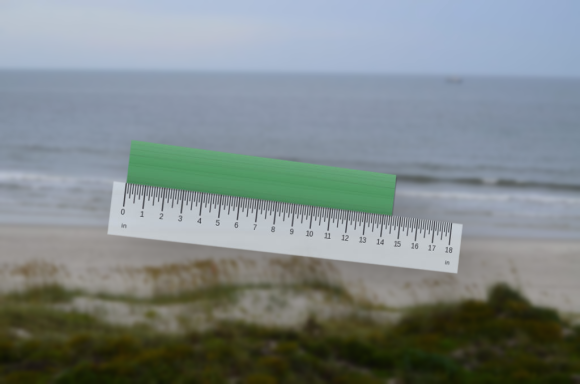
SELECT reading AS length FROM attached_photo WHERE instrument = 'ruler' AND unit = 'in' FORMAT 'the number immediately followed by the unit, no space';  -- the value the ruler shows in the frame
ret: 14.5in
